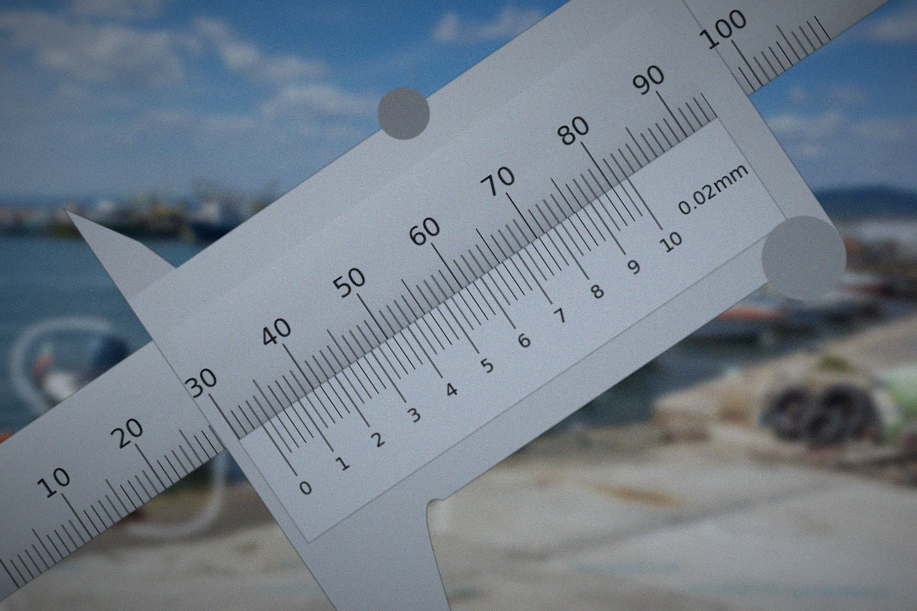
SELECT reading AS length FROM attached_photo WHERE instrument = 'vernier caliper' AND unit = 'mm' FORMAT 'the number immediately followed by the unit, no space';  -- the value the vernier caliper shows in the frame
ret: 33.0mm
